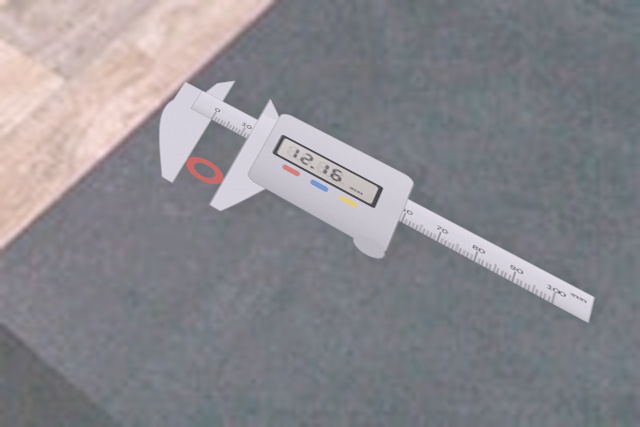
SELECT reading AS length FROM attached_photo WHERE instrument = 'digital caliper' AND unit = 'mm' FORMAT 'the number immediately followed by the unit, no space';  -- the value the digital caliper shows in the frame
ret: 12.16mm
